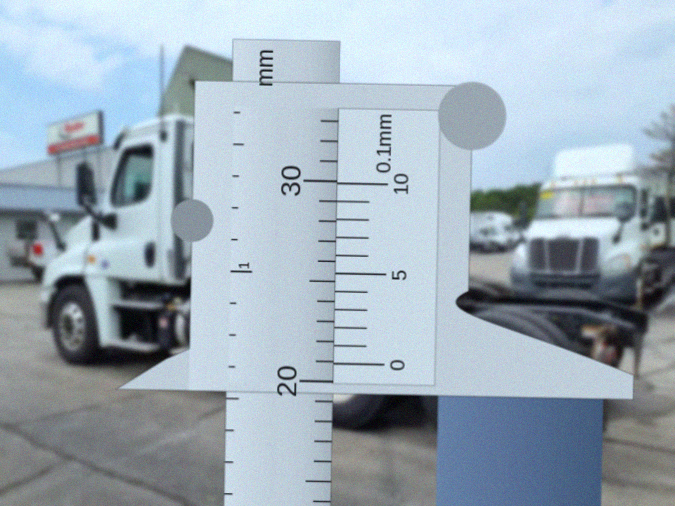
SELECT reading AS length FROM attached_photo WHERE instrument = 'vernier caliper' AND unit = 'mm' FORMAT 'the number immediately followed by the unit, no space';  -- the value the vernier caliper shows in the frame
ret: 20.9mm
